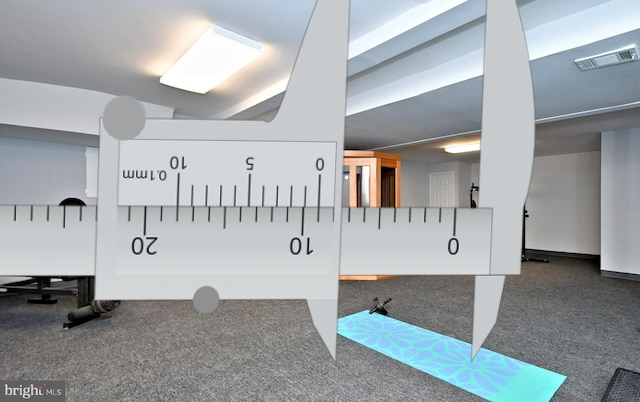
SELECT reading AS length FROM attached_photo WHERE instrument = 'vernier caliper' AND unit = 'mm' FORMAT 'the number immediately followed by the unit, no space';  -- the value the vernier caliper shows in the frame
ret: 9.0mm
